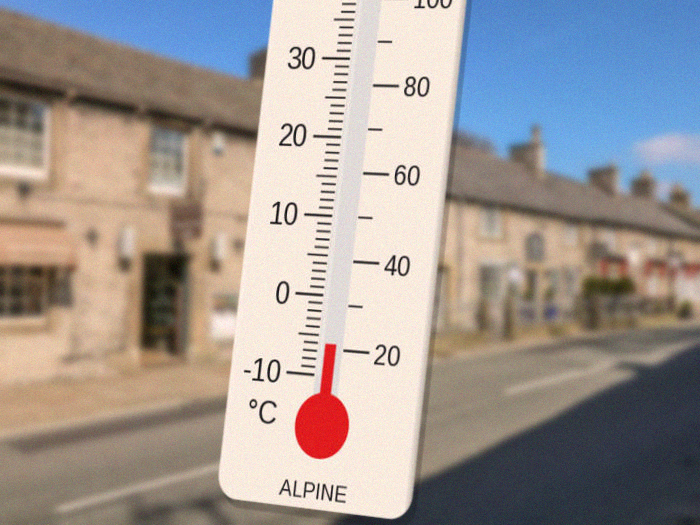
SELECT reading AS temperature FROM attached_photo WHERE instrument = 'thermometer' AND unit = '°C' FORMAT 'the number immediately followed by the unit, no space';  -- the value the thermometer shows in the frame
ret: -6°C
